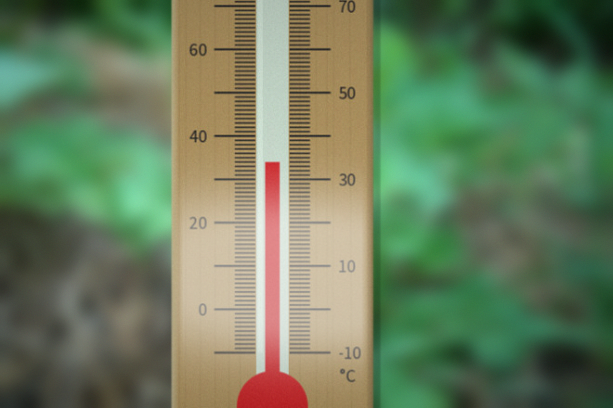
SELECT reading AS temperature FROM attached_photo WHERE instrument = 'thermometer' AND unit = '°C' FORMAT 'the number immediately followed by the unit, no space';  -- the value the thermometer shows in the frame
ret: 34°C
